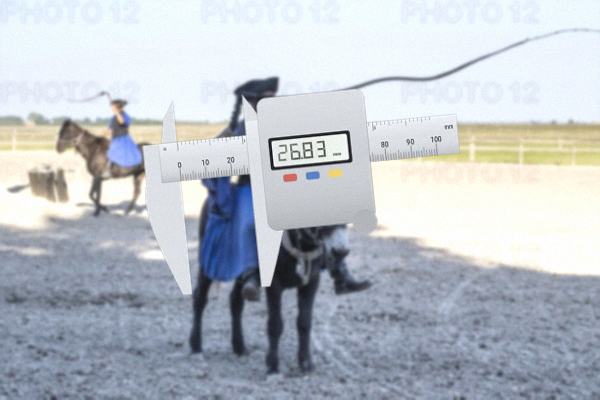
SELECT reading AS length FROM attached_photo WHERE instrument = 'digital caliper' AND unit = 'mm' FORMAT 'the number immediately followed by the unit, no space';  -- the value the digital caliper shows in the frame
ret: 26.83mm
